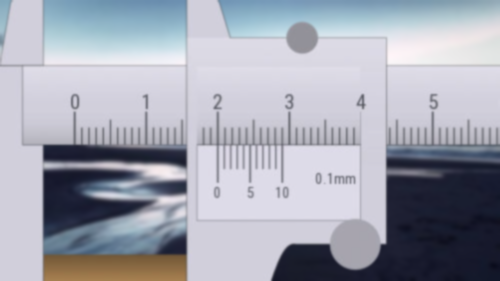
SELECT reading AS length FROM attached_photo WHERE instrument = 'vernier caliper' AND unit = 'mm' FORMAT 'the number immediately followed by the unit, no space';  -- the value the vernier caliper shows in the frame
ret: 20.0mm
